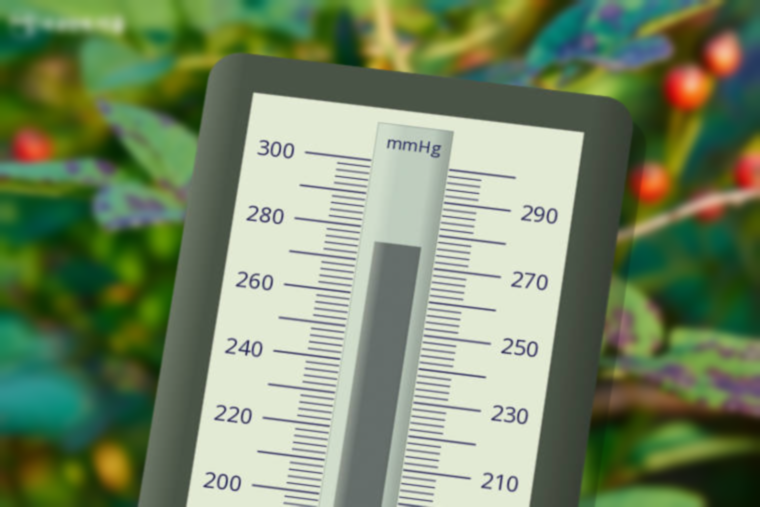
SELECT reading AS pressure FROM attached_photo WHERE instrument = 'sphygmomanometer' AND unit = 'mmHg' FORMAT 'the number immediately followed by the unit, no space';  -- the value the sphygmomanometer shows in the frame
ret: 276mmHg
